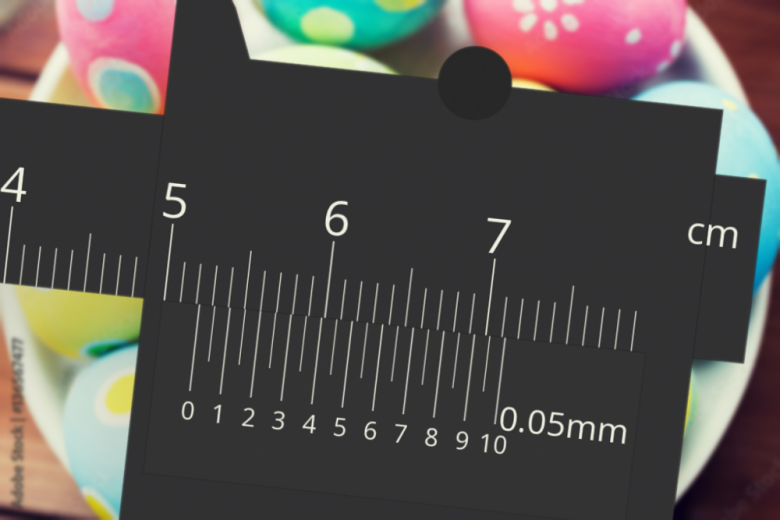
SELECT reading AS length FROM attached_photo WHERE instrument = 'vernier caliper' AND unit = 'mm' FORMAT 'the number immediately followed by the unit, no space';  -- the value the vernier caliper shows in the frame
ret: 52.2mm
